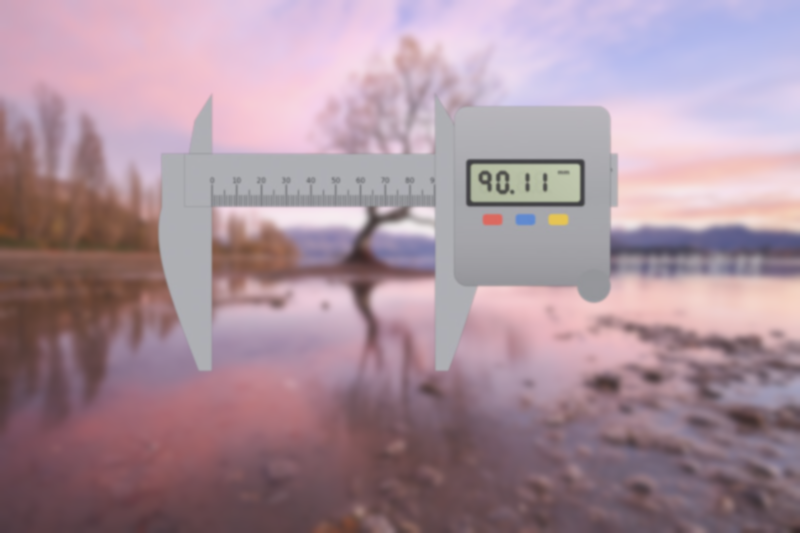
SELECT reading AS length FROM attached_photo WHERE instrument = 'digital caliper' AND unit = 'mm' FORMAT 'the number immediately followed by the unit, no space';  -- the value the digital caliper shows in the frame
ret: 90.11mm
